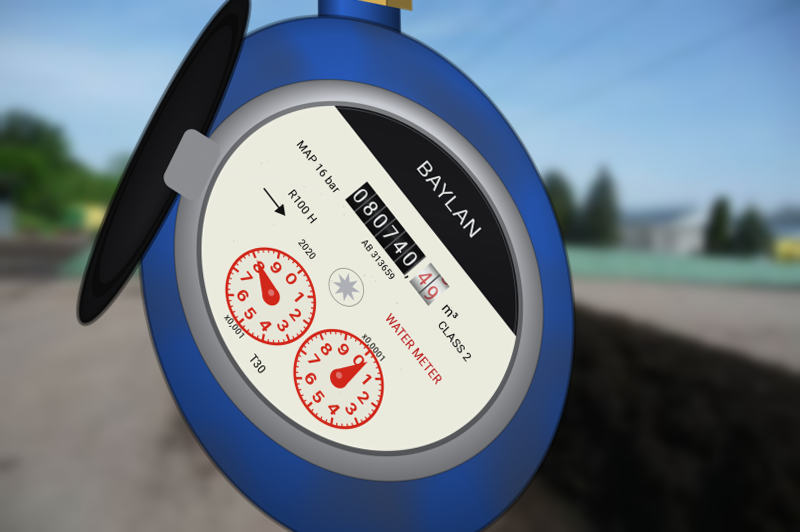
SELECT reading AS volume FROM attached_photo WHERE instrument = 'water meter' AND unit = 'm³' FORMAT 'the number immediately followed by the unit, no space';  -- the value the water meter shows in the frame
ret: 80740.4880m³
